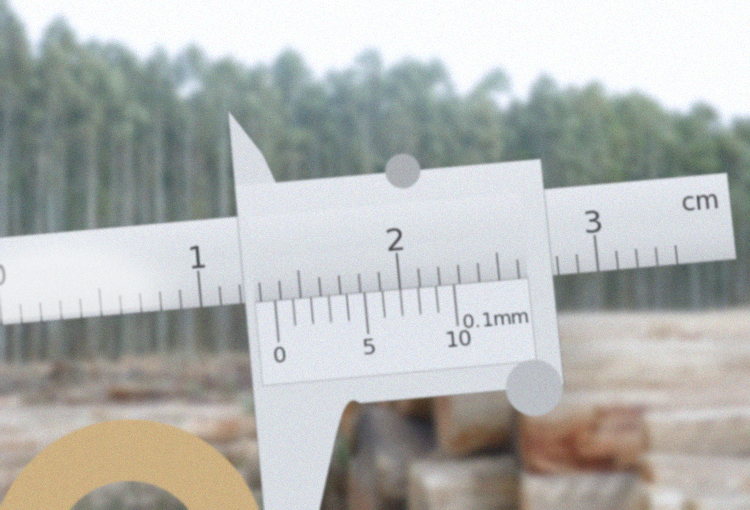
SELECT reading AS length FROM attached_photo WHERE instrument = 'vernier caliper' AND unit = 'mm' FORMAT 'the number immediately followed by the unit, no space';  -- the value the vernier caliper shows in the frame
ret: 13.7mm
